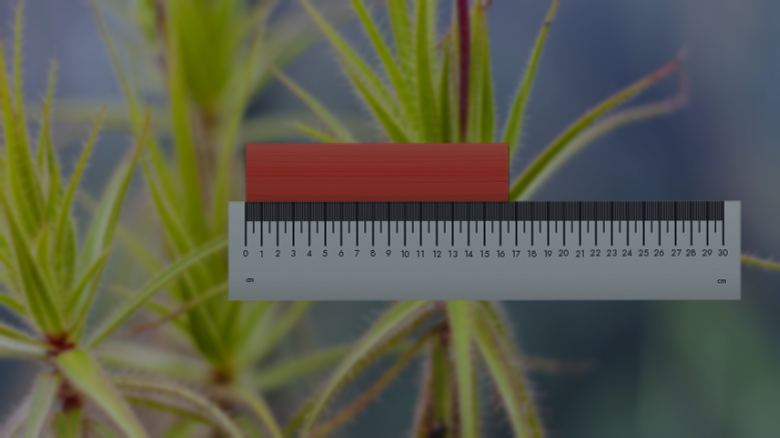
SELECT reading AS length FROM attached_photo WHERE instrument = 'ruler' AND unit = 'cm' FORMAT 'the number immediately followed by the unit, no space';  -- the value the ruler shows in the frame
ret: 16.5cm
